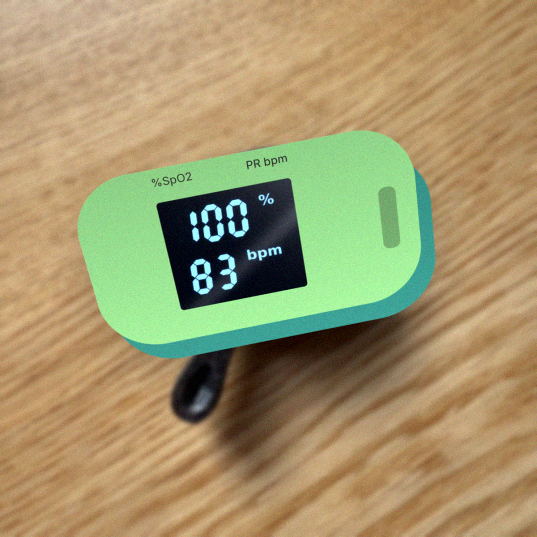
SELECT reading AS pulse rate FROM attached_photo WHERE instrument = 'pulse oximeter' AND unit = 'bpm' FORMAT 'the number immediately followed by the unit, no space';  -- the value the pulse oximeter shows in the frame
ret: 83bpm
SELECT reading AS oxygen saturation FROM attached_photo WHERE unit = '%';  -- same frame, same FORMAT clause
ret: 100%
